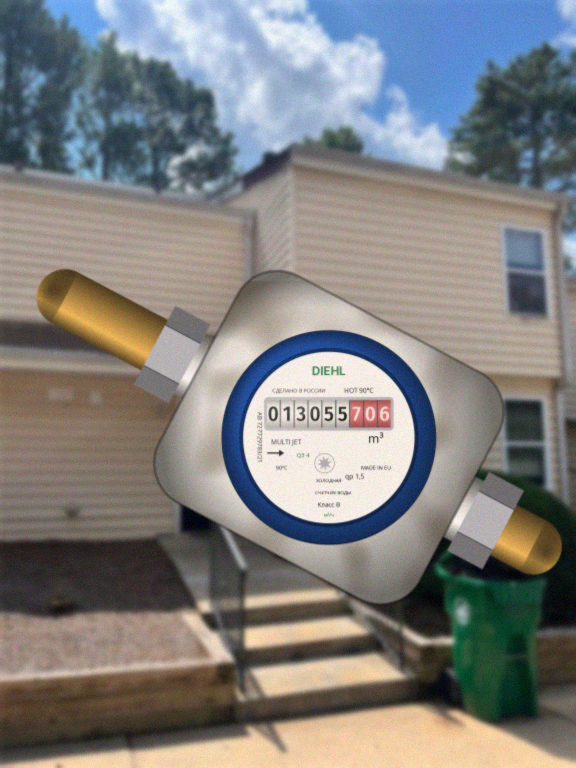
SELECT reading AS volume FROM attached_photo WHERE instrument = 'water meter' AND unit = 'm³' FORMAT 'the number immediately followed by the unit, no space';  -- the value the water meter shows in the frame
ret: 13055.706m³
